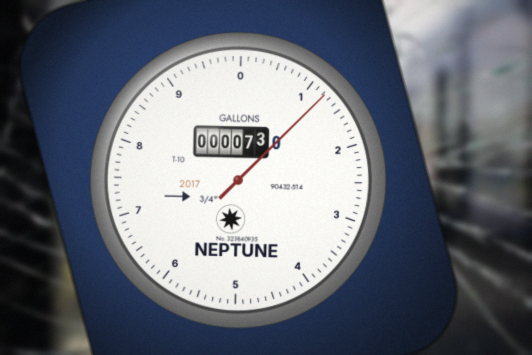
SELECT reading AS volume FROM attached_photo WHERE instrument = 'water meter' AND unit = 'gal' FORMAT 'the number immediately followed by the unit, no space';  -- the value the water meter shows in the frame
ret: 731.2gal
